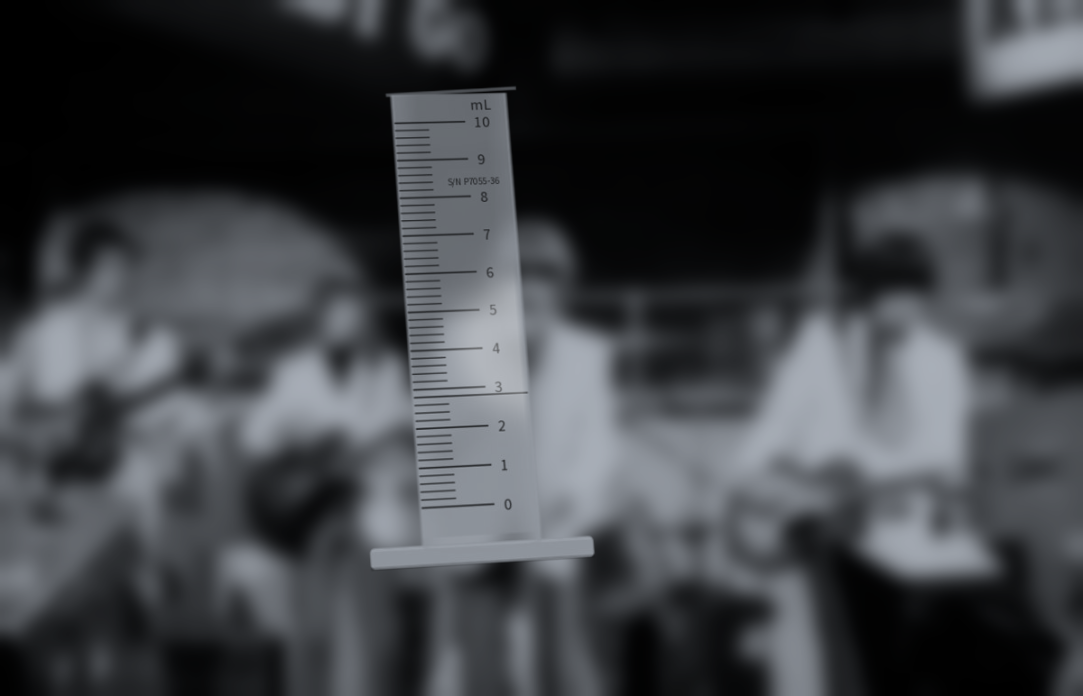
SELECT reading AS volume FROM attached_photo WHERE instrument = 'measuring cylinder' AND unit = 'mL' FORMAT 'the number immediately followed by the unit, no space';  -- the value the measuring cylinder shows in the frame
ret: 2.8mL
